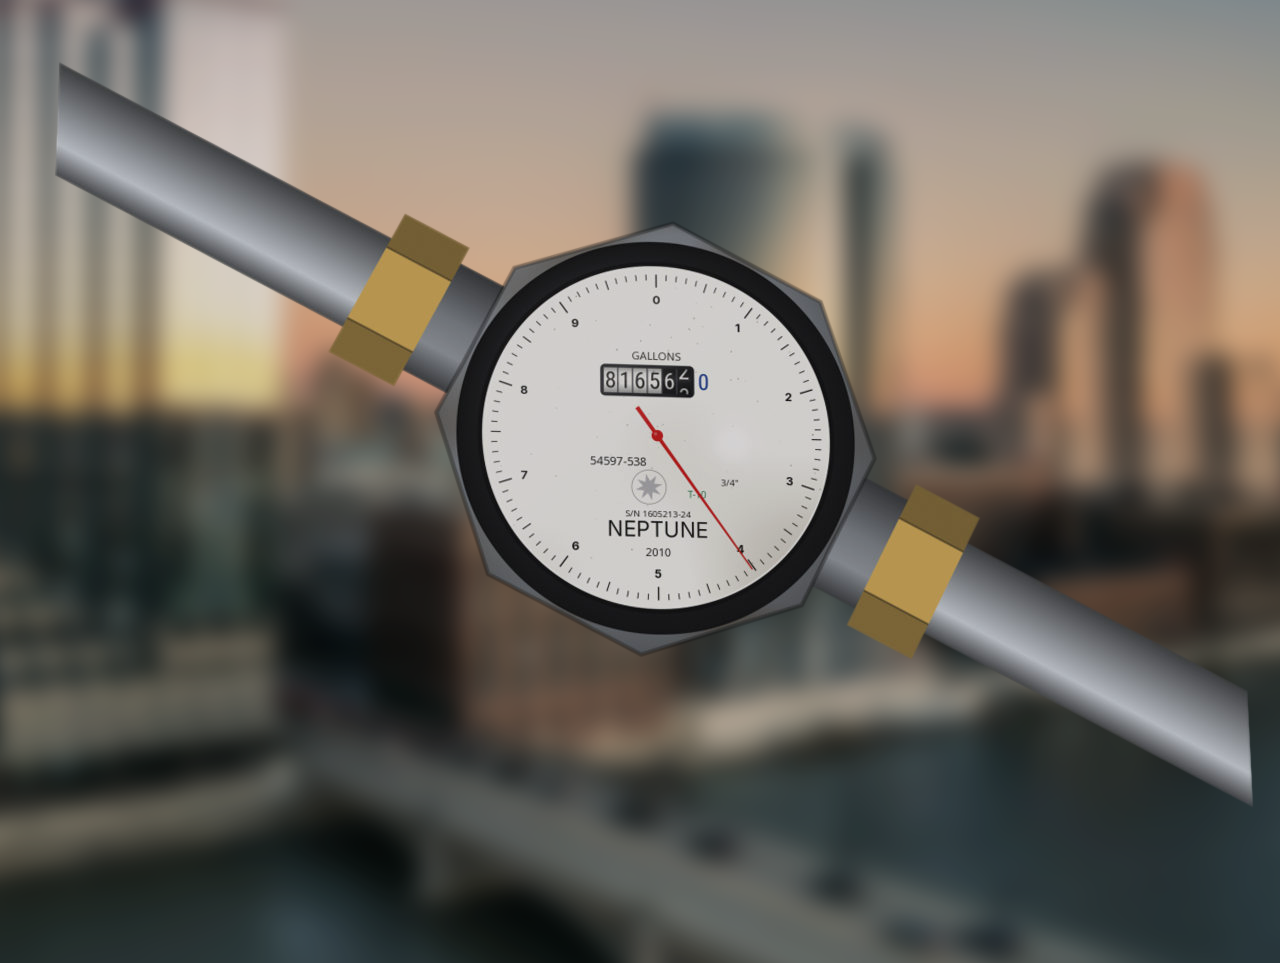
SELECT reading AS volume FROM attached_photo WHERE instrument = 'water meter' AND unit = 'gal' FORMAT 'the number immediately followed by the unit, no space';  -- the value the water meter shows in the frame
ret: 8165624.0gal
